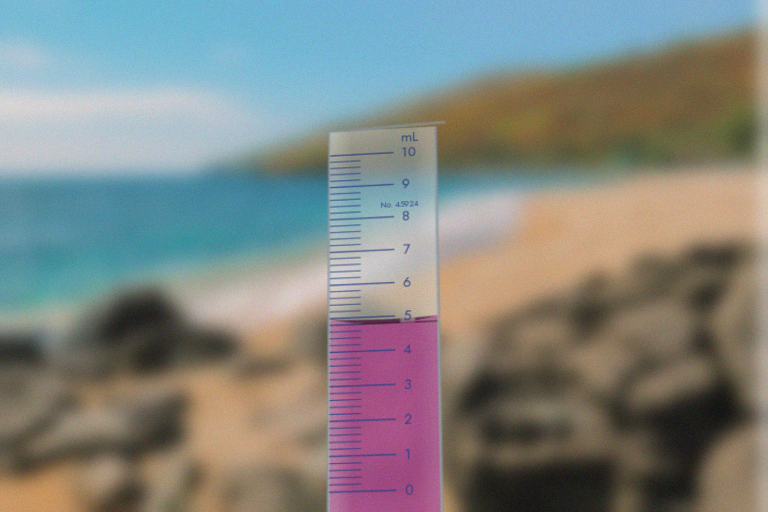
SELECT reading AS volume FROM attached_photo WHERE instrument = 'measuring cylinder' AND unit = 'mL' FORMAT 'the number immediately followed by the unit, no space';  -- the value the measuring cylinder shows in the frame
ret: 4.8mL
